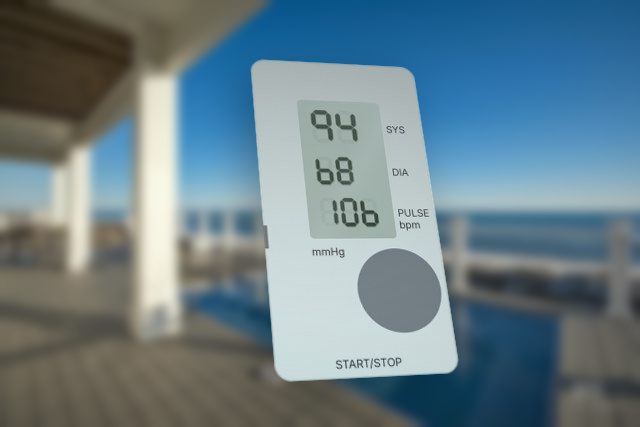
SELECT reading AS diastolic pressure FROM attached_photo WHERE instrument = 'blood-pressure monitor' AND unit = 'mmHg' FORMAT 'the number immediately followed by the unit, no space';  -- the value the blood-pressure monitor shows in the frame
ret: 68mmHg
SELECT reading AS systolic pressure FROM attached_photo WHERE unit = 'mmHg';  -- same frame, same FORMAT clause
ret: 94mmHg
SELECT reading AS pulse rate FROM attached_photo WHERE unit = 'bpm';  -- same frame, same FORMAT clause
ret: 106bpm
